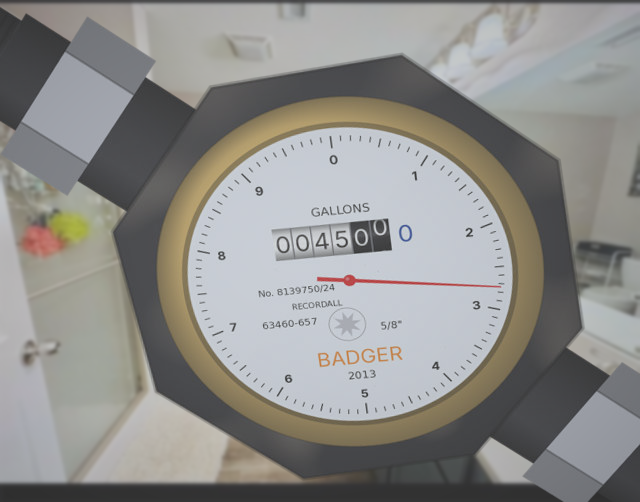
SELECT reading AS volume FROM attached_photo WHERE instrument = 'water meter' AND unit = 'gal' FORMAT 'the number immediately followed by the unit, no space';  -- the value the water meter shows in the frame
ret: 45002.7gal
